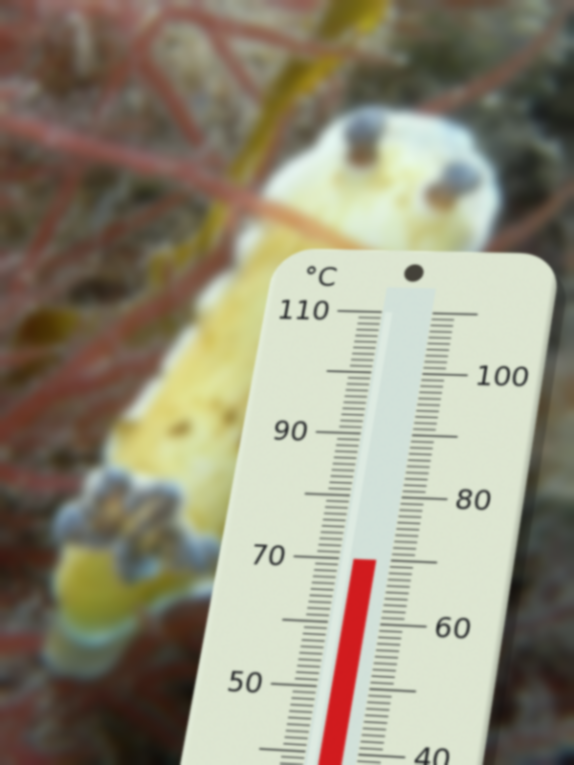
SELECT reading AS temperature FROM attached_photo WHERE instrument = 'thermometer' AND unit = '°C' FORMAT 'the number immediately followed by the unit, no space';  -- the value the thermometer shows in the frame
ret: 70°C
